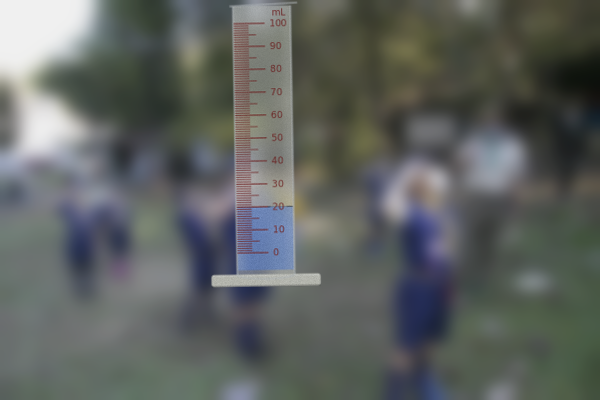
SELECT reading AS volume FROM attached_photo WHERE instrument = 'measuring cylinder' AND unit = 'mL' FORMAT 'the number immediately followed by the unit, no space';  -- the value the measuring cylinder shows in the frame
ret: 20mL
